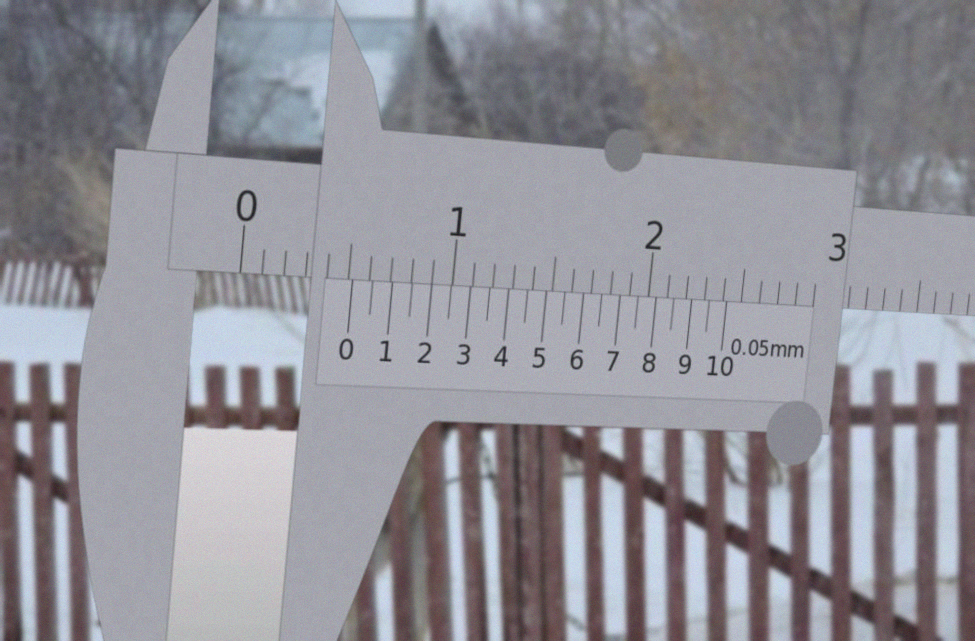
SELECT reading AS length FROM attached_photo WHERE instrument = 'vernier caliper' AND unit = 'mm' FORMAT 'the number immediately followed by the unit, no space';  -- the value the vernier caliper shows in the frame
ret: 5.2mm
